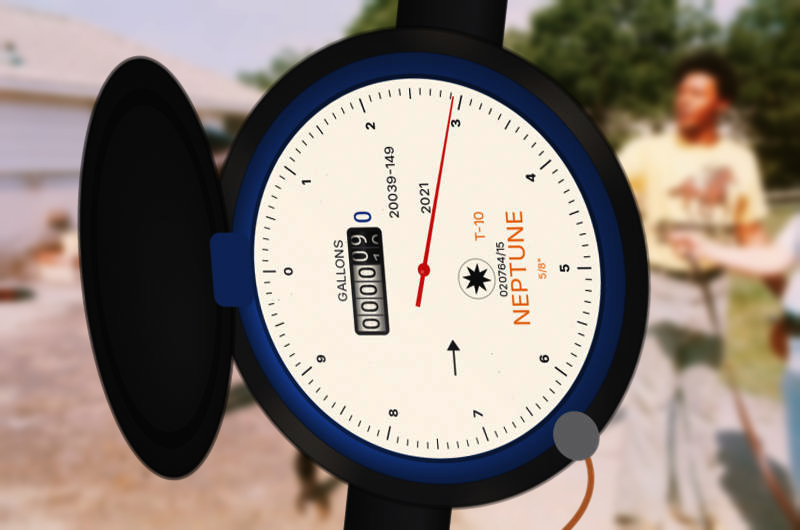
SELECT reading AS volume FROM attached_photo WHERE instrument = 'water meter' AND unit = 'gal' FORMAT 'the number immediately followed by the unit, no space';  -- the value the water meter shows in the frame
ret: 92.9gal
